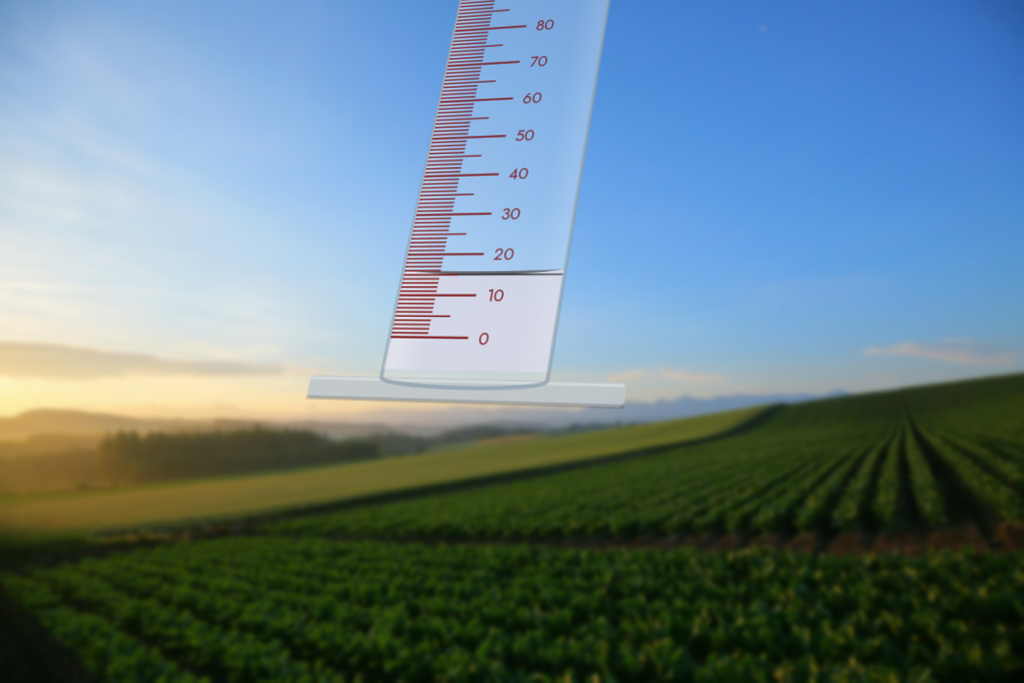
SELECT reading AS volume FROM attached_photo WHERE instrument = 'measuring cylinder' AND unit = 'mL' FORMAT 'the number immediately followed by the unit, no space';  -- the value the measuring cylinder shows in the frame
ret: 15mL
